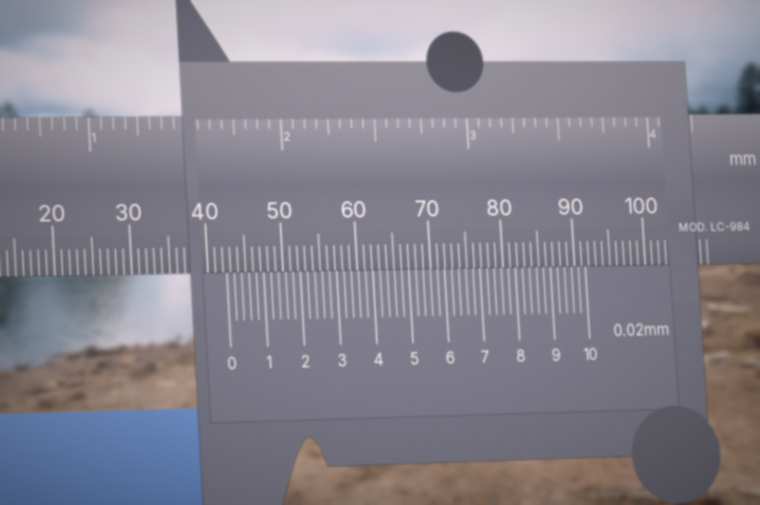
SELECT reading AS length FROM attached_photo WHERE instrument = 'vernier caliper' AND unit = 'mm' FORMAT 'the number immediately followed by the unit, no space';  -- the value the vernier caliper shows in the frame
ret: 42.5mm
